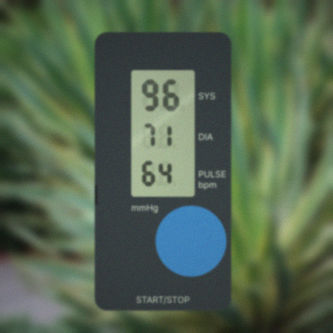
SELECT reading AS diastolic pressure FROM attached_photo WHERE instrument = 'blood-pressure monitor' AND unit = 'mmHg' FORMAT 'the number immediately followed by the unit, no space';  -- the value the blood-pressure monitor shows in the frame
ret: 71mmHg
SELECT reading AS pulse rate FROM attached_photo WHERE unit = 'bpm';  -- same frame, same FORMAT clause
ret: 64bpm
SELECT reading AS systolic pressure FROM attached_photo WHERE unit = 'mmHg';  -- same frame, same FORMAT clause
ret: 96mmHg
